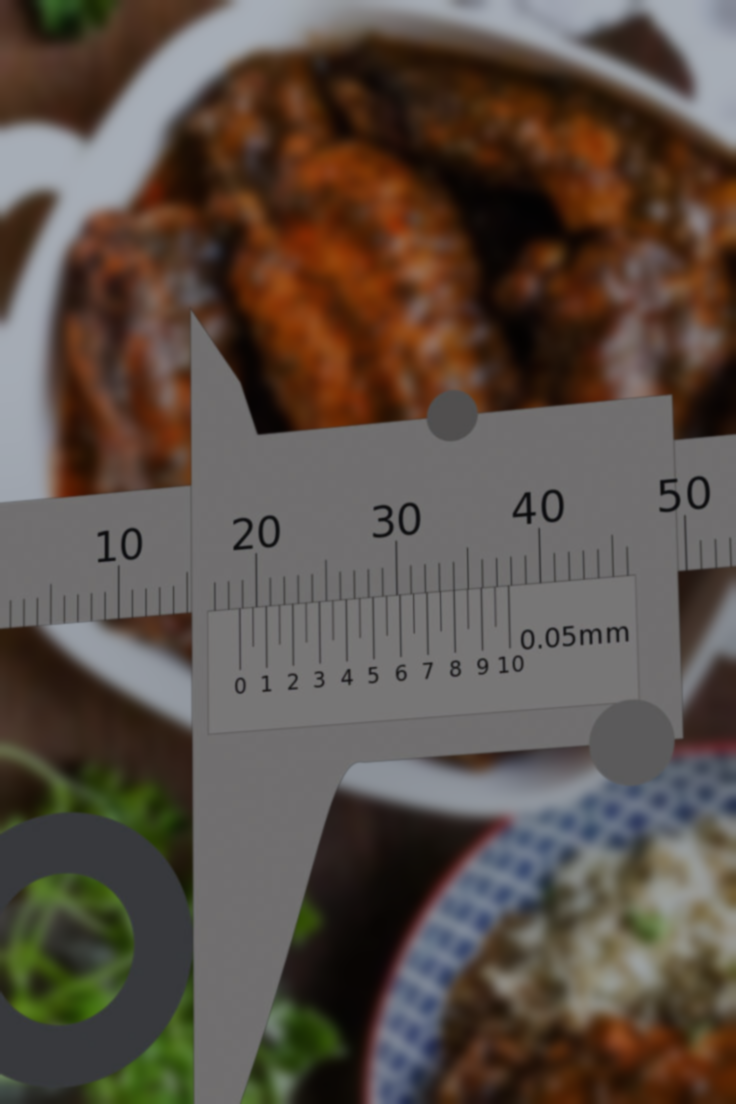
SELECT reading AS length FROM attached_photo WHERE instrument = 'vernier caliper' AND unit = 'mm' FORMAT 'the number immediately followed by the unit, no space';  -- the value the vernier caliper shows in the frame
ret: 18.8mm
